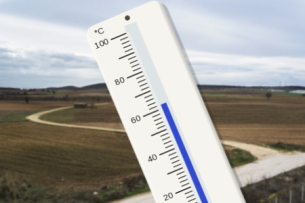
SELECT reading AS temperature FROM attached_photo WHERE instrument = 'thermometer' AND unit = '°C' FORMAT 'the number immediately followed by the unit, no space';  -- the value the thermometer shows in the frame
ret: 62°C
